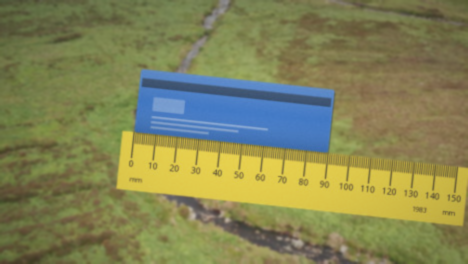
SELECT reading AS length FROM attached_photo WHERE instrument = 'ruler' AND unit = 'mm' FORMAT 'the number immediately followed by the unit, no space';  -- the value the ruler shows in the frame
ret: 90mm
